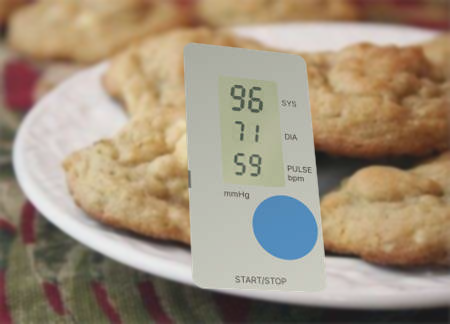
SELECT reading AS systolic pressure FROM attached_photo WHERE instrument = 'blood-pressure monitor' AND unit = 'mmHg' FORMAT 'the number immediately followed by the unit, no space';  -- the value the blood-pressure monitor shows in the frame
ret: 96mmHg
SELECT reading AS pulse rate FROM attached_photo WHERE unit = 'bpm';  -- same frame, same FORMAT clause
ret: 59bpm
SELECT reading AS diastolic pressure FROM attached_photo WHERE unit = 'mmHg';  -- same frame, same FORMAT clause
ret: 71mmHg
